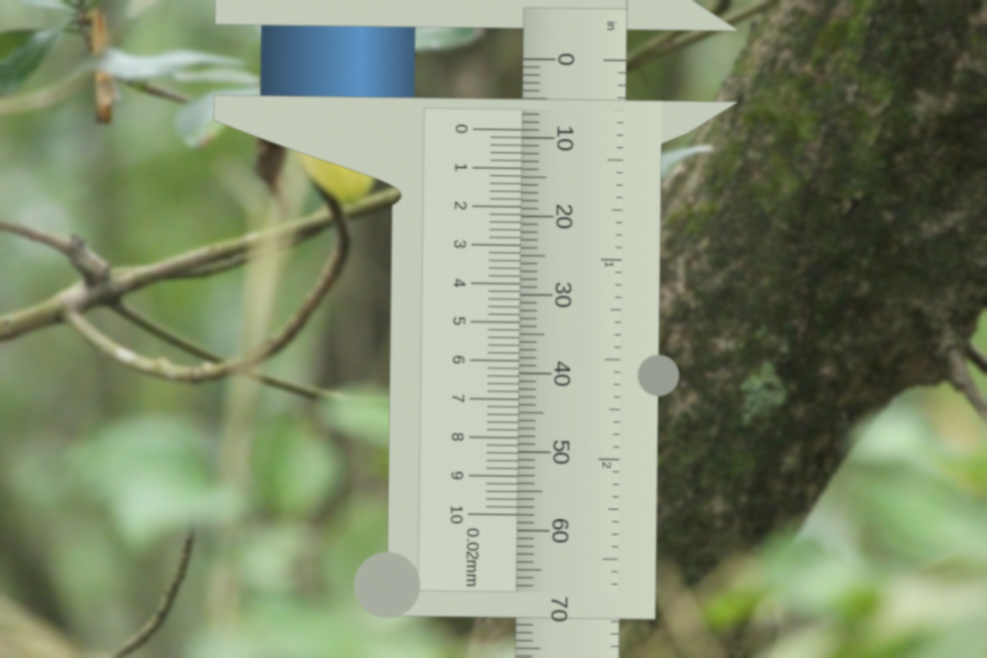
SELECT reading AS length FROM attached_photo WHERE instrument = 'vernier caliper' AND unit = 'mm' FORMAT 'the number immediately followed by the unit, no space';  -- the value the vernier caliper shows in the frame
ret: 9.0mm
